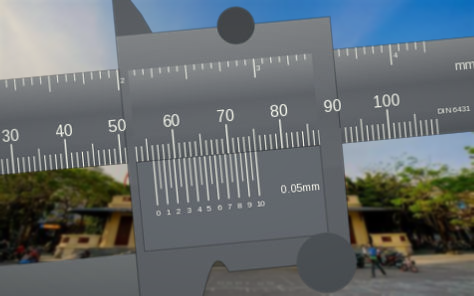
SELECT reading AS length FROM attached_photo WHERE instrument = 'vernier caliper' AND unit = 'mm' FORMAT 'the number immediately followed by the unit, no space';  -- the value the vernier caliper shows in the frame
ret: 56.0mm
